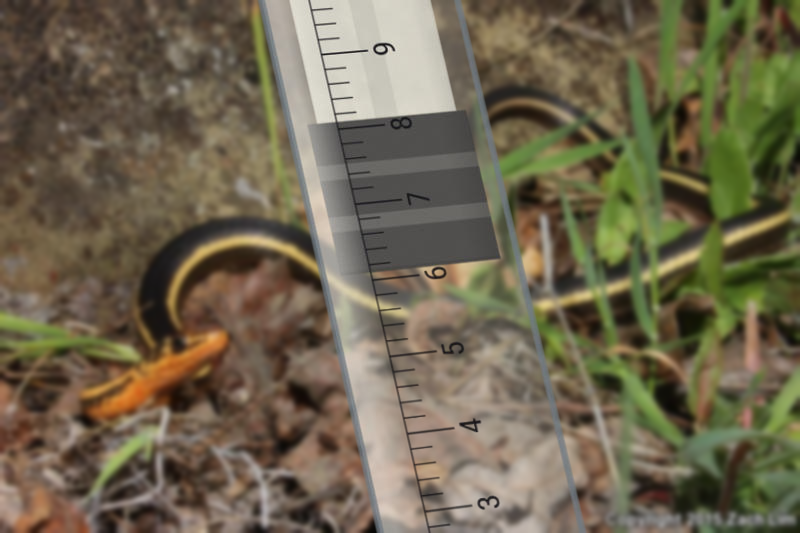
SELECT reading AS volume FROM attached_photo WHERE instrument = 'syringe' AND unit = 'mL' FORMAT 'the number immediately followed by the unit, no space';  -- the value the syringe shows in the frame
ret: 6.1mL
